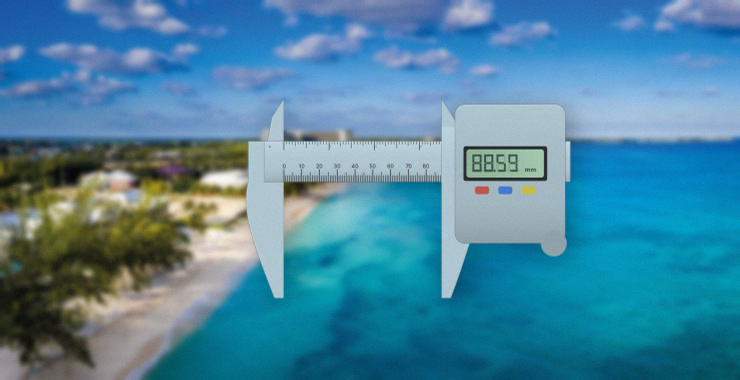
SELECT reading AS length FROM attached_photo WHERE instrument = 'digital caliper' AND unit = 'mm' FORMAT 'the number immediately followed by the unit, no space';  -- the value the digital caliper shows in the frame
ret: 88.59mm
